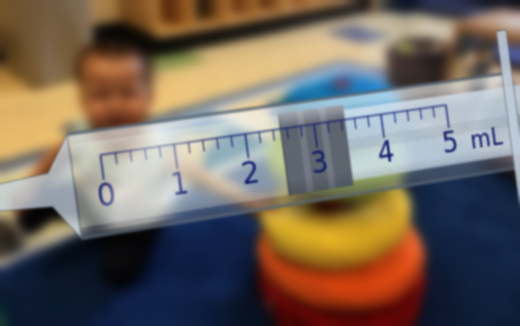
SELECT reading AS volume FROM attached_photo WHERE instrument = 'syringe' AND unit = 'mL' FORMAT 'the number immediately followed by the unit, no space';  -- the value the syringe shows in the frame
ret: 2.5mL
